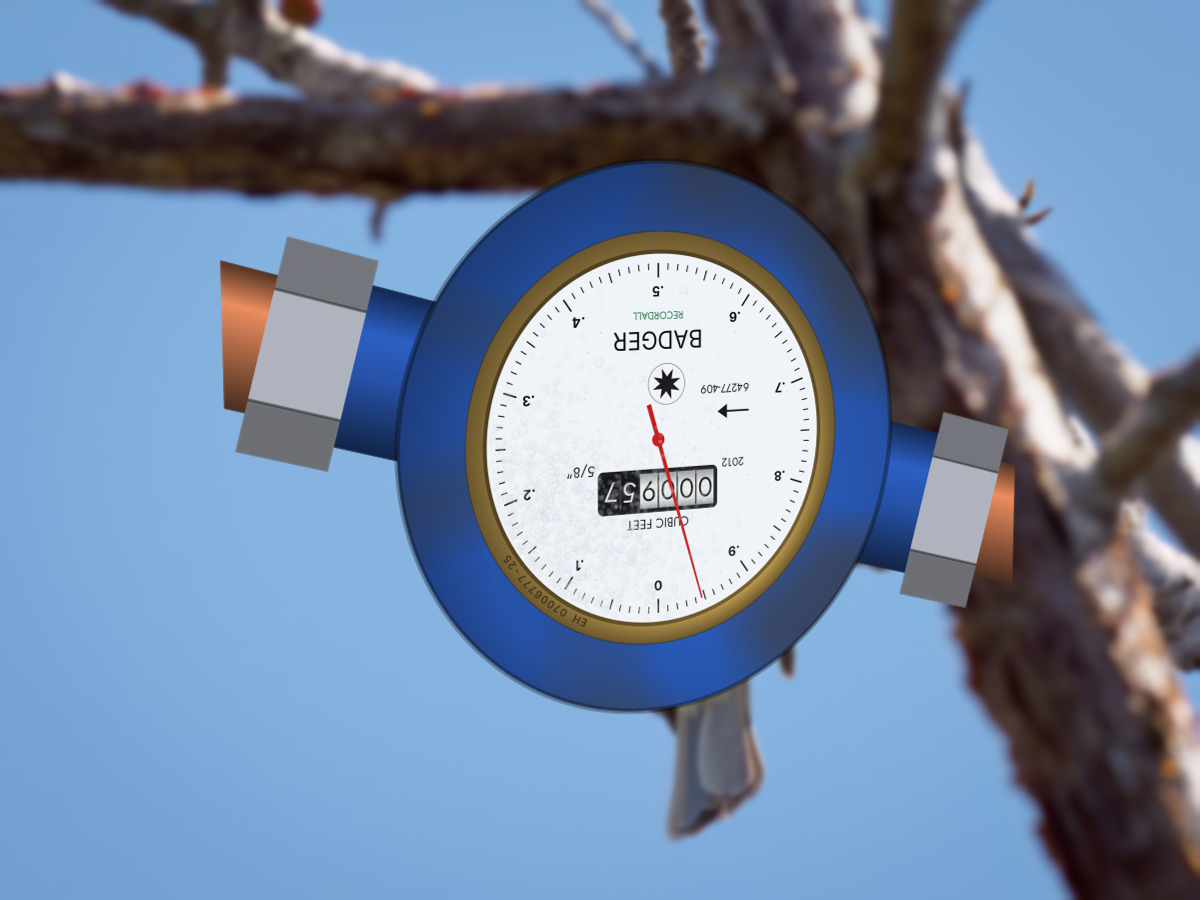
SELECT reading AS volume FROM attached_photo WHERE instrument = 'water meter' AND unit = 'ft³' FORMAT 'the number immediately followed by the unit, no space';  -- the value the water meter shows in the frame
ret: 956.95ft³
